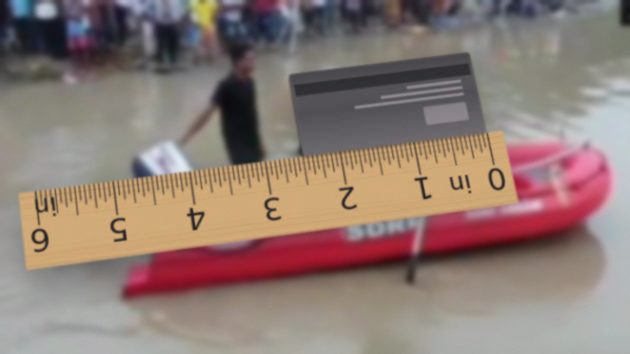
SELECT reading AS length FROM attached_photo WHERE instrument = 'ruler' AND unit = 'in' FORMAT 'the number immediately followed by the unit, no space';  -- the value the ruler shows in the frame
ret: 2.5in
